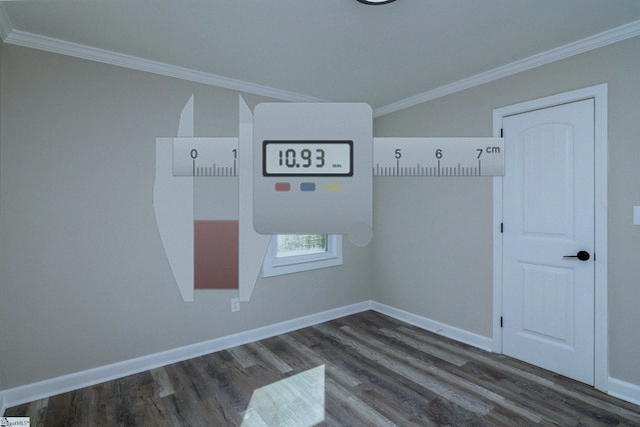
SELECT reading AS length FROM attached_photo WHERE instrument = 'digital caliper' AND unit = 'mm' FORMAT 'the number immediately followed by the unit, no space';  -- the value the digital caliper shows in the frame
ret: 10.93mm
